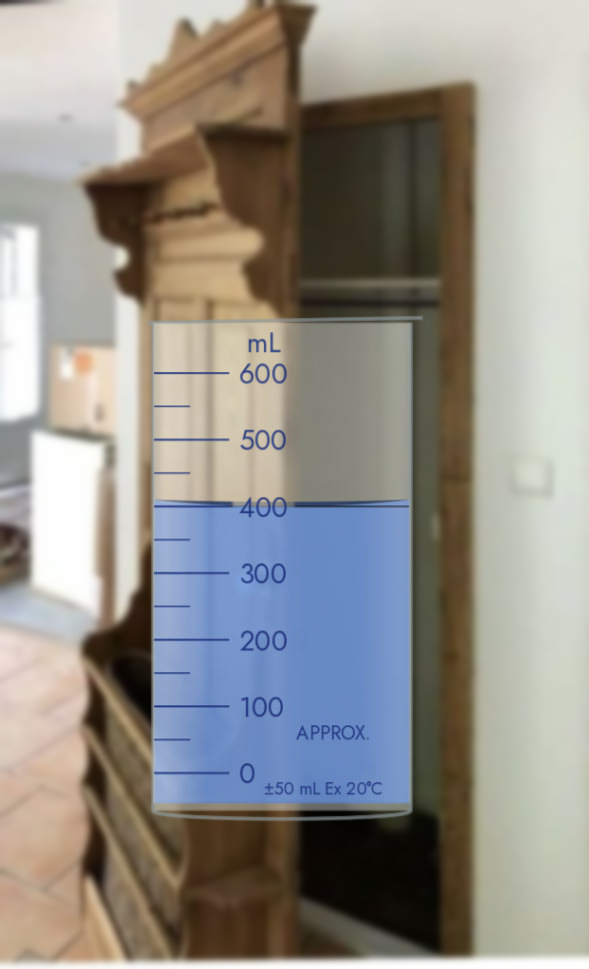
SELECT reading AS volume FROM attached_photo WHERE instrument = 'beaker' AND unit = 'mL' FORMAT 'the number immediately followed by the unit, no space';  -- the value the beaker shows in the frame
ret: 400mL
